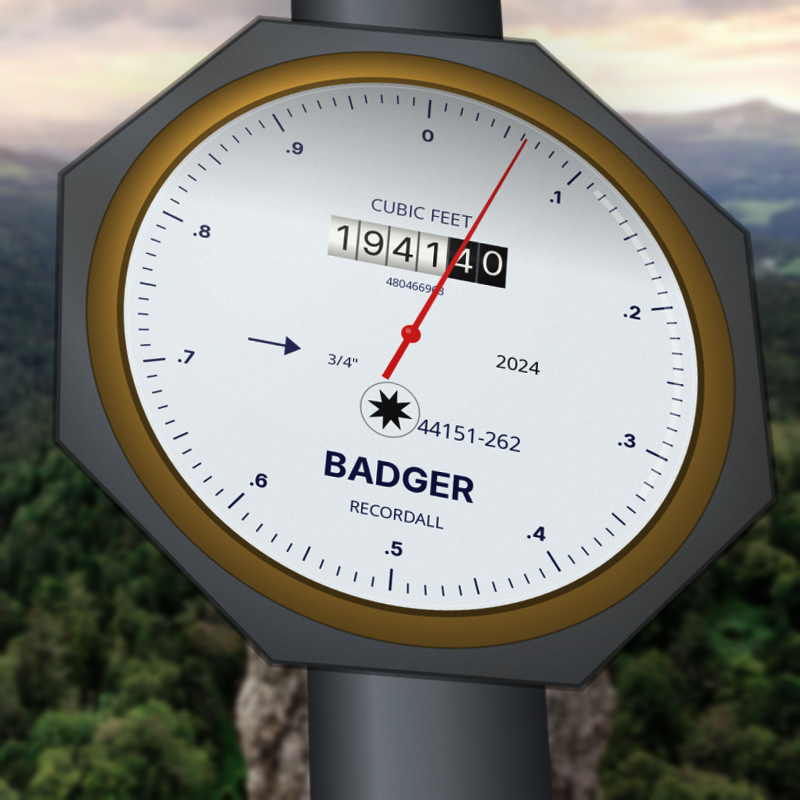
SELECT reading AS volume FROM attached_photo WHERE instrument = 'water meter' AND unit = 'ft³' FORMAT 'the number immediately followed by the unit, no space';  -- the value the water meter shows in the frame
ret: 194140.06ft³
